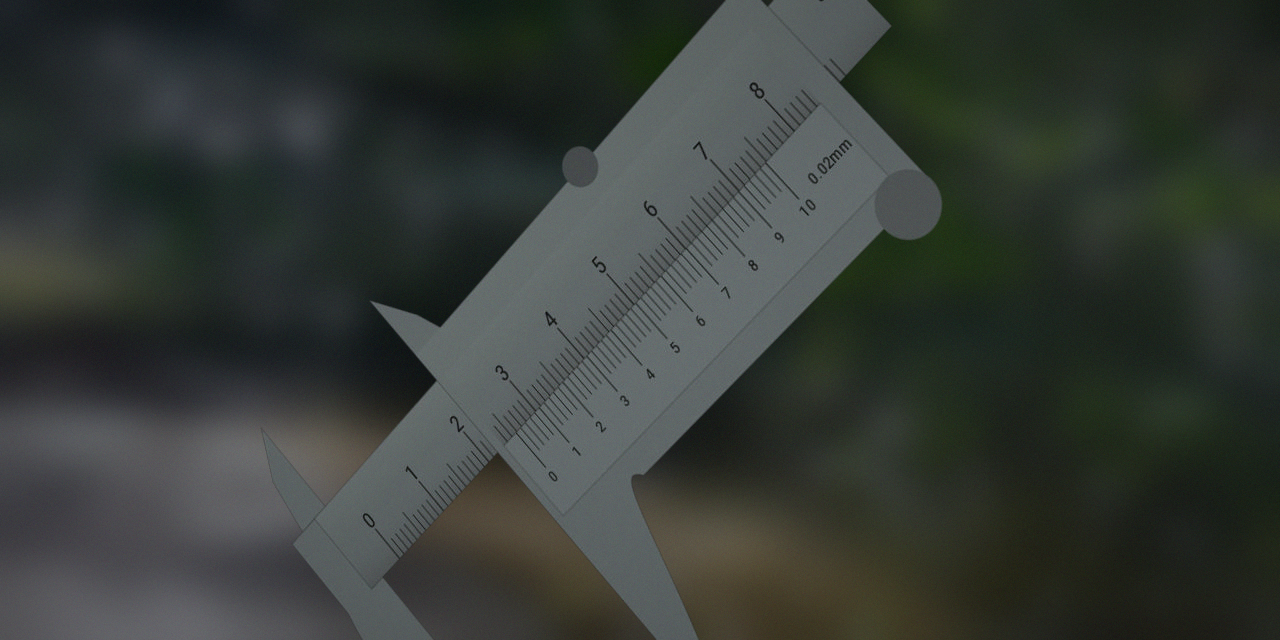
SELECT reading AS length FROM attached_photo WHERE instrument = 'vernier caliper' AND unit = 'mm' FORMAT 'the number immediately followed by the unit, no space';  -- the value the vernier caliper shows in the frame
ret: 25.8mm
